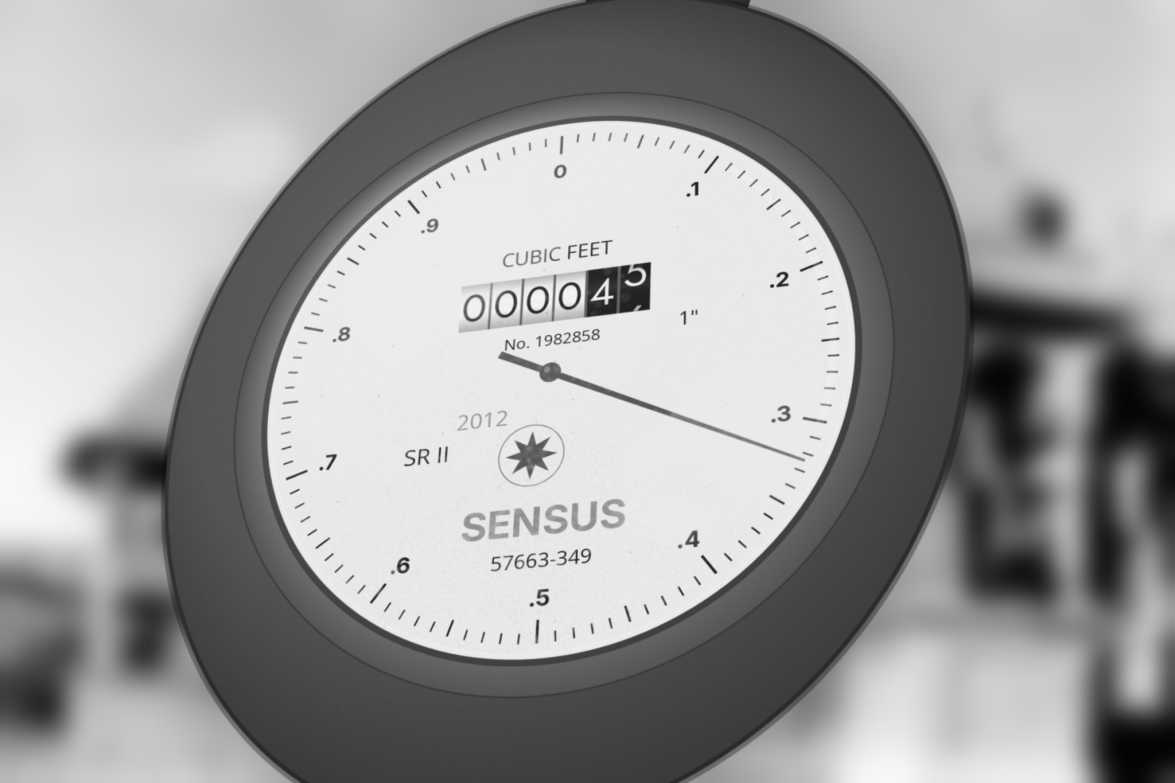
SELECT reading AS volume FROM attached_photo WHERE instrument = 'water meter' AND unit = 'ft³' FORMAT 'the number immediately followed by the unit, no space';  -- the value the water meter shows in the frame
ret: 45.32ft³
